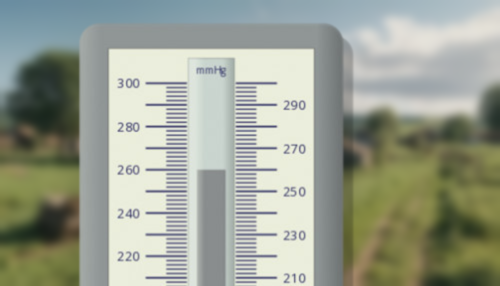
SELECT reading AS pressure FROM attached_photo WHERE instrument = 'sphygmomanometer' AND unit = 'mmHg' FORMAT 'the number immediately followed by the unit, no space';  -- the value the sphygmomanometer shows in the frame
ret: 260mmHg
